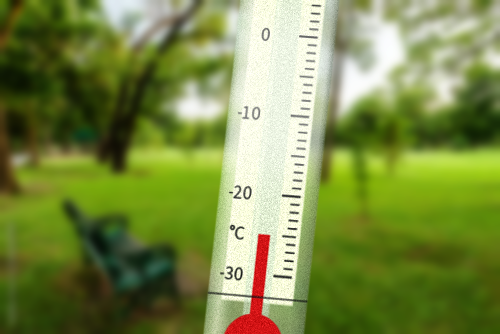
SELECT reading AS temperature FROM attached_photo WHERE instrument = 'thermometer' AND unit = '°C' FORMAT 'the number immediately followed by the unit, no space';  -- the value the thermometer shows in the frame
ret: -25°C
